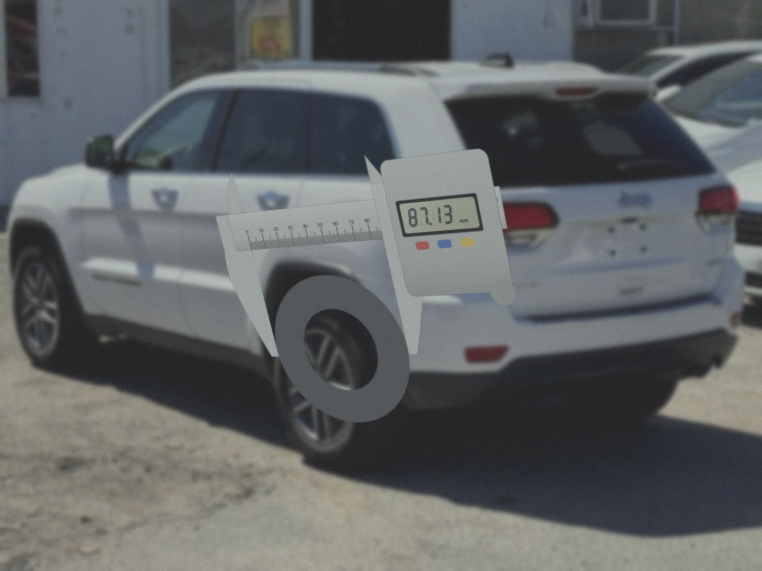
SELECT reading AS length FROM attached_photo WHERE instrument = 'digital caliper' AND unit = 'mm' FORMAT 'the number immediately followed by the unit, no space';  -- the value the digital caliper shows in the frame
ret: 87.13mm
